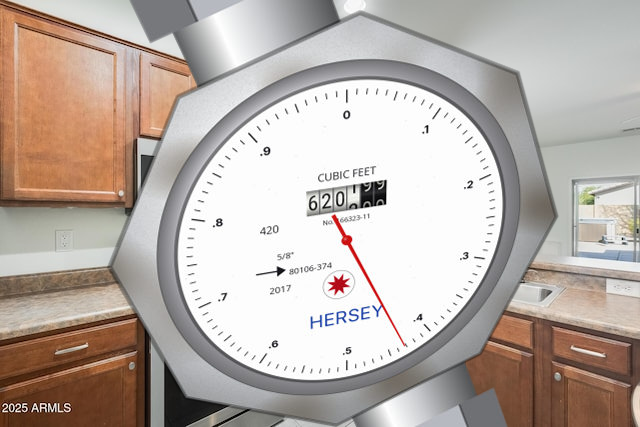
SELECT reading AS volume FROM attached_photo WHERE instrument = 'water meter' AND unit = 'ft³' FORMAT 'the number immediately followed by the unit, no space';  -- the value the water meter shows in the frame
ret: 620199.43ft³
